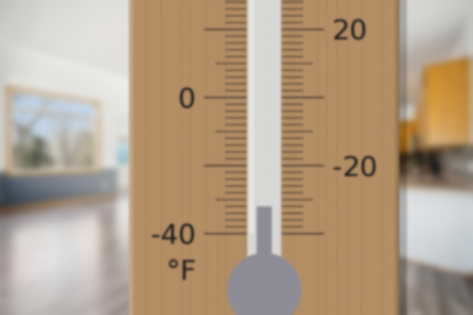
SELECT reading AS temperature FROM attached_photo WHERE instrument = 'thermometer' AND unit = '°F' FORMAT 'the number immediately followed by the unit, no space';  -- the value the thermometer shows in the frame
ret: -32°F
